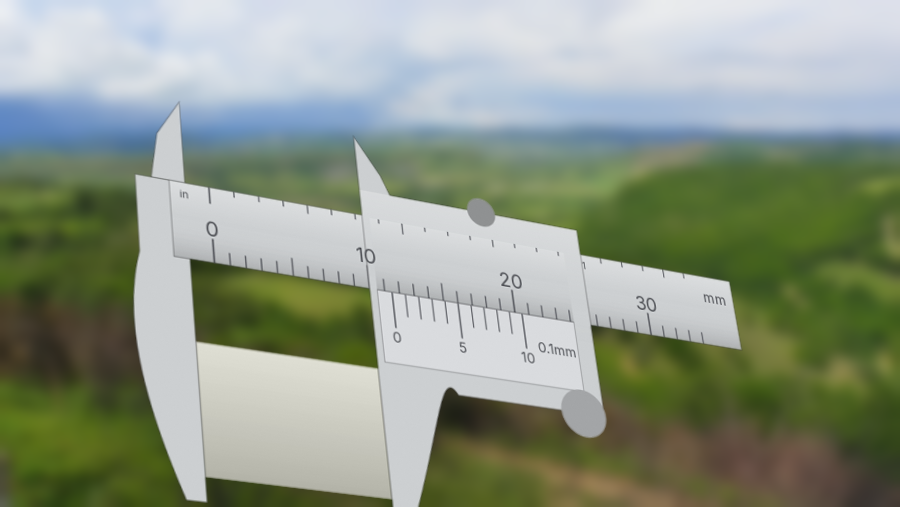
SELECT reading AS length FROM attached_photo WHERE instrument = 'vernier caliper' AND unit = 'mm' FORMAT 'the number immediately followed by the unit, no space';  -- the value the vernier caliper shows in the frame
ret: 11.5mm
